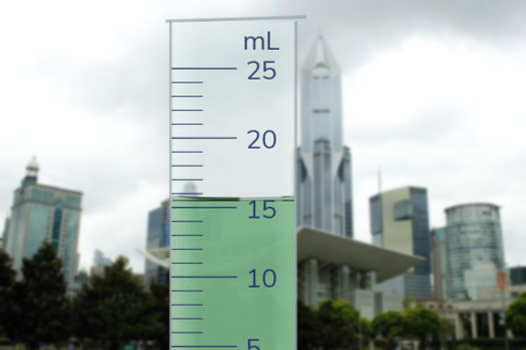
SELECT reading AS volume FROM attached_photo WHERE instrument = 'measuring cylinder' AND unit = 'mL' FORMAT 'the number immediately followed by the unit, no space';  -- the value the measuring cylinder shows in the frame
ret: 15.5mL
